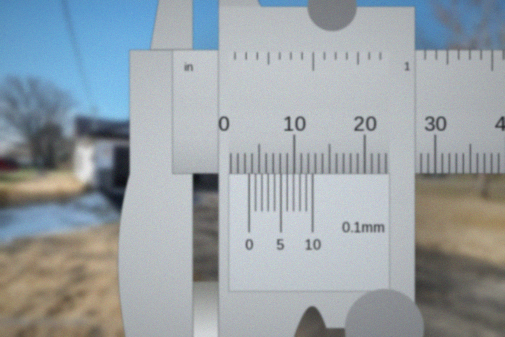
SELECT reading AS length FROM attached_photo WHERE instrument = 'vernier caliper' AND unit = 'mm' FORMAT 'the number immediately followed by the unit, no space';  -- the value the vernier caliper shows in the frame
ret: 3.6mm
